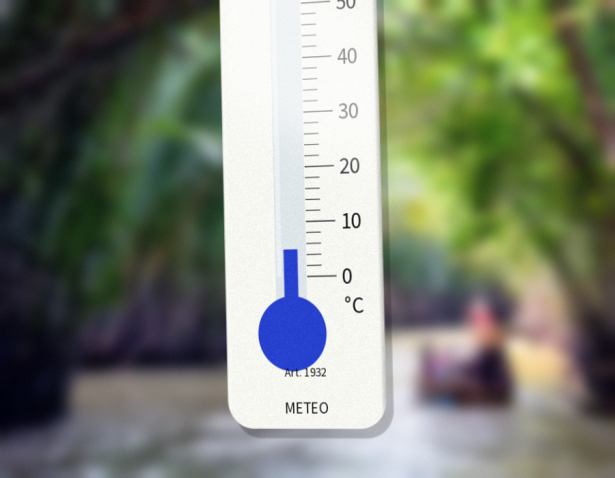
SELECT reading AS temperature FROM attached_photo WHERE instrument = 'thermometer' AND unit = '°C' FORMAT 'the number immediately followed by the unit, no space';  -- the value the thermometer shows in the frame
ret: 5°C
